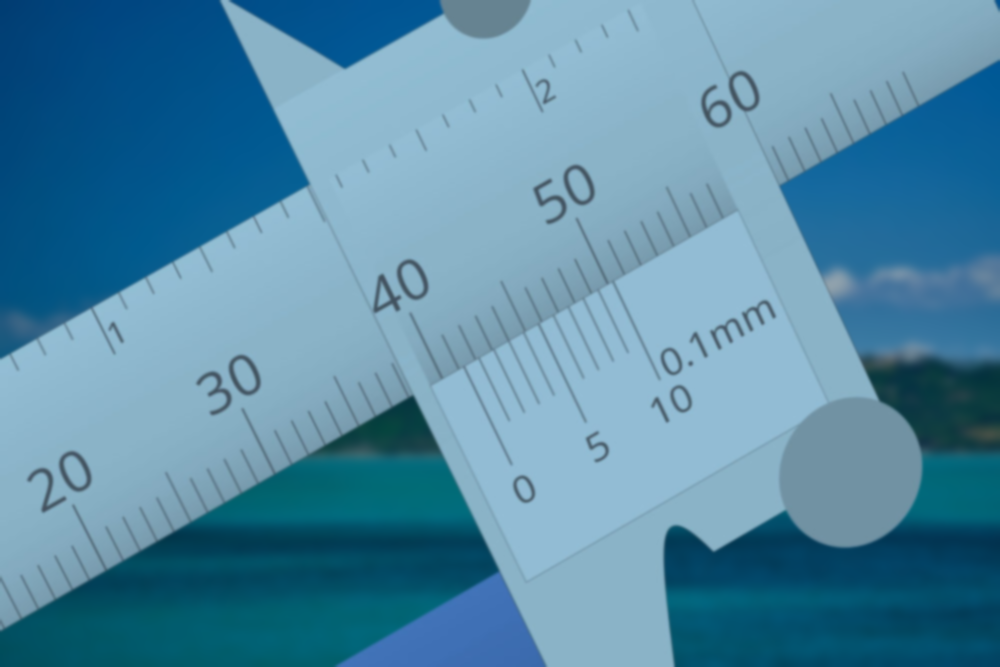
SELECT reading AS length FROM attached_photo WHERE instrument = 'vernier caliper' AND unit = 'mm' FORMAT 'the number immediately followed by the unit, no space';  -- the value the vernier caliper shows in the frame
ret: 41.3mm
